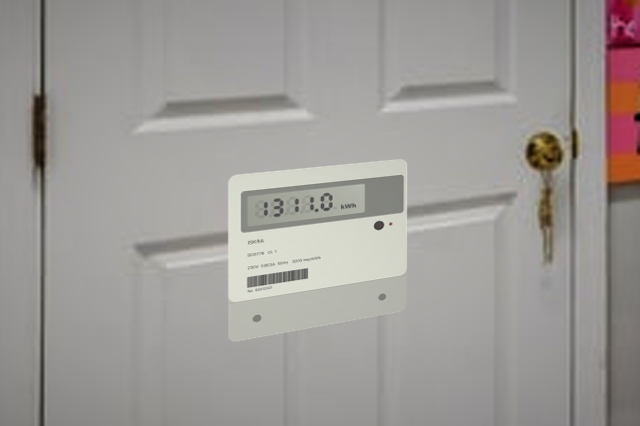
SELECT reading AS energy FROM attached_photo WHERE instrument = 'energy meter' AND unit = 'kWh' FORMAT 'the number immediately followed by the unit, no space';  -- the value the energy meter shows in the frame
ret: 1311.0kWh
